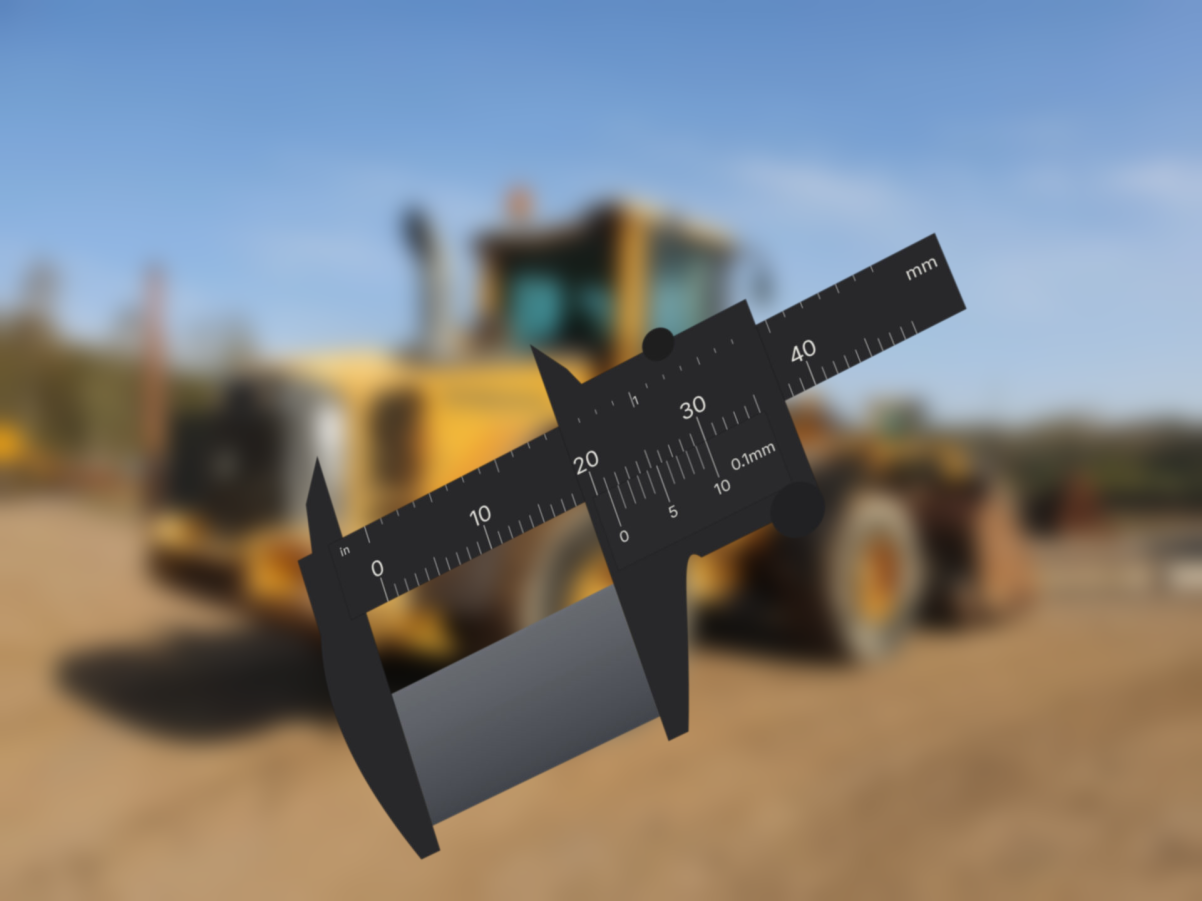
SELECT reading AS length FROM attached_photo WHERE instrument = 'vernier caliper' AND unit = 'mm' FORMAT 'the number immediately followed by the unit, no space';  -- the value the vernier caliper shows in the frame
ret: 21.0mm
